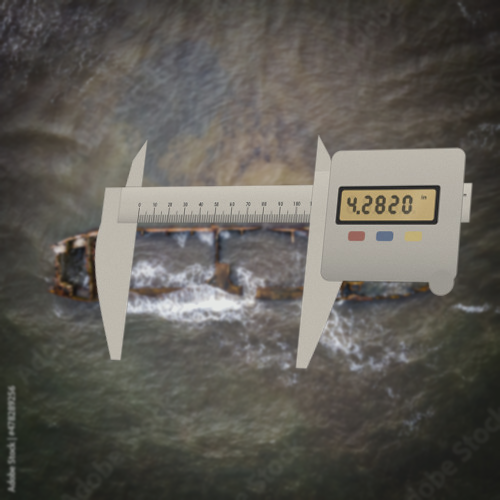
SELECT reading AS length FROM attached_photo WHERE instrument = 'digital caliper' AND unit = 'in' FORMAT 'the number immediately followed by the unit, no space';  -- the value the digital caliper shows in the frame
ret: 4.2820in
